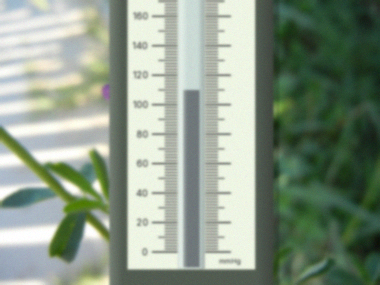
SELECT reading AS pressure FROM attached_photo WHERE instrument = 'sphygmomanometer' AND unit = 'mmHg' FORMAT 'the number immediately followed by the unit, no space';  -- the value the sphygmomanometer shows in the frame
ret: 110mmHg
